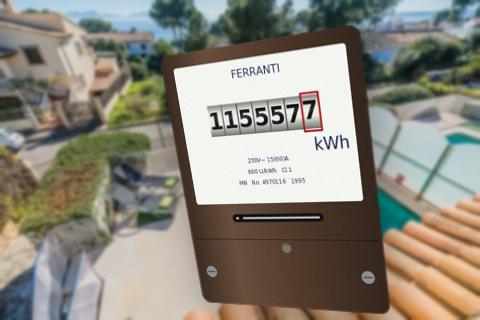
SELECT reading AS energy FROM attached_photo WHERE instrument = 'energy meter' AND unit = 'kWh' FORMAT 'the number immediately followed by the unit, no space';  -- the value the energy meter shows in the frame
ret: 115557.7kWh
